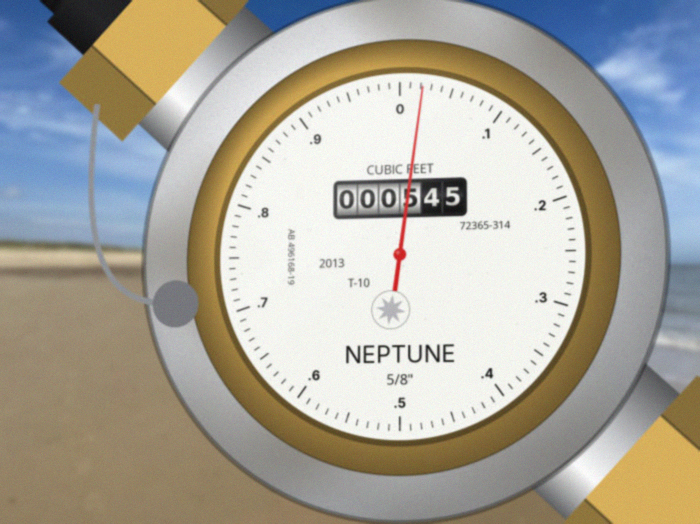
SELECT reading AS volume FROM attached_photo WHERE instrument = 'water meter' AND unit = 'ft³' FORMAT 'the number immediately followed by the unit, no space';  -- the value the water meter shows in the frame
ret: 545.02ft³
